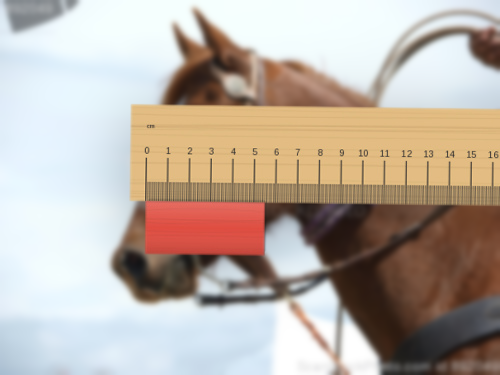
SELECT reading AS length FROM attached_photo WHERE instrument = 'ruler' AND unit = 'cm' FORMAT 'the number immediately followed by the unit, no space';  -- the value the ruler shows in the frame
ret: 5.5cm
